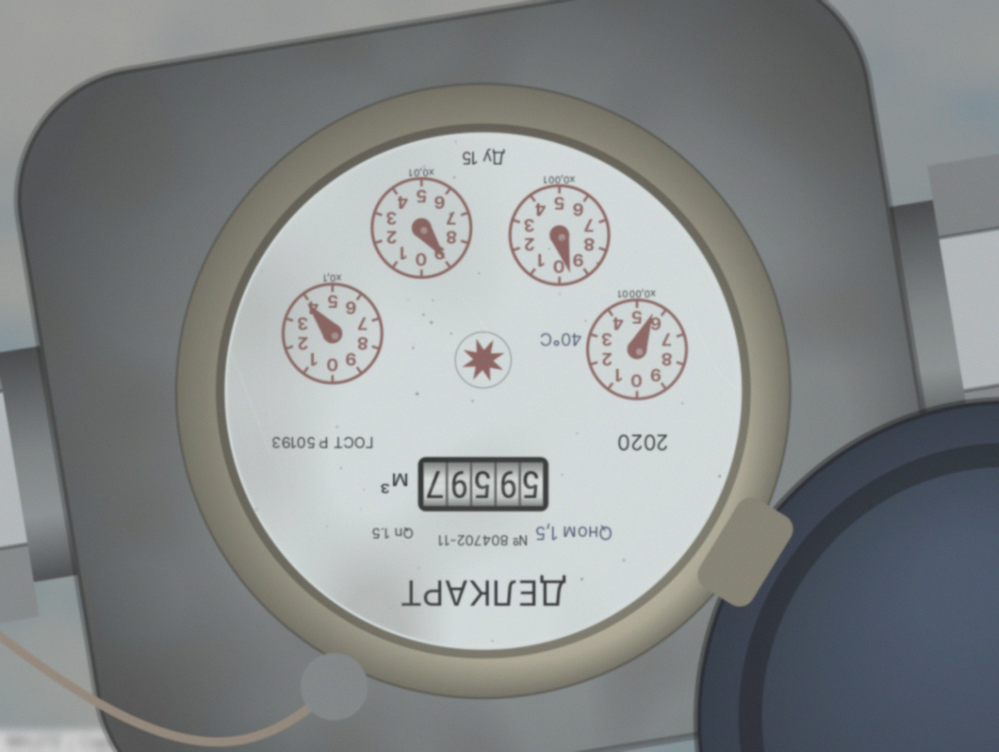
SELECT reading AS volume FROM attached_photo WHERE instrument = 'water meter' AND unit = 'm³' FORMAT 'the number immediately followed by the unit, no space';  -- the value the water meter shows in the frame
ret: 59597.3895m³
